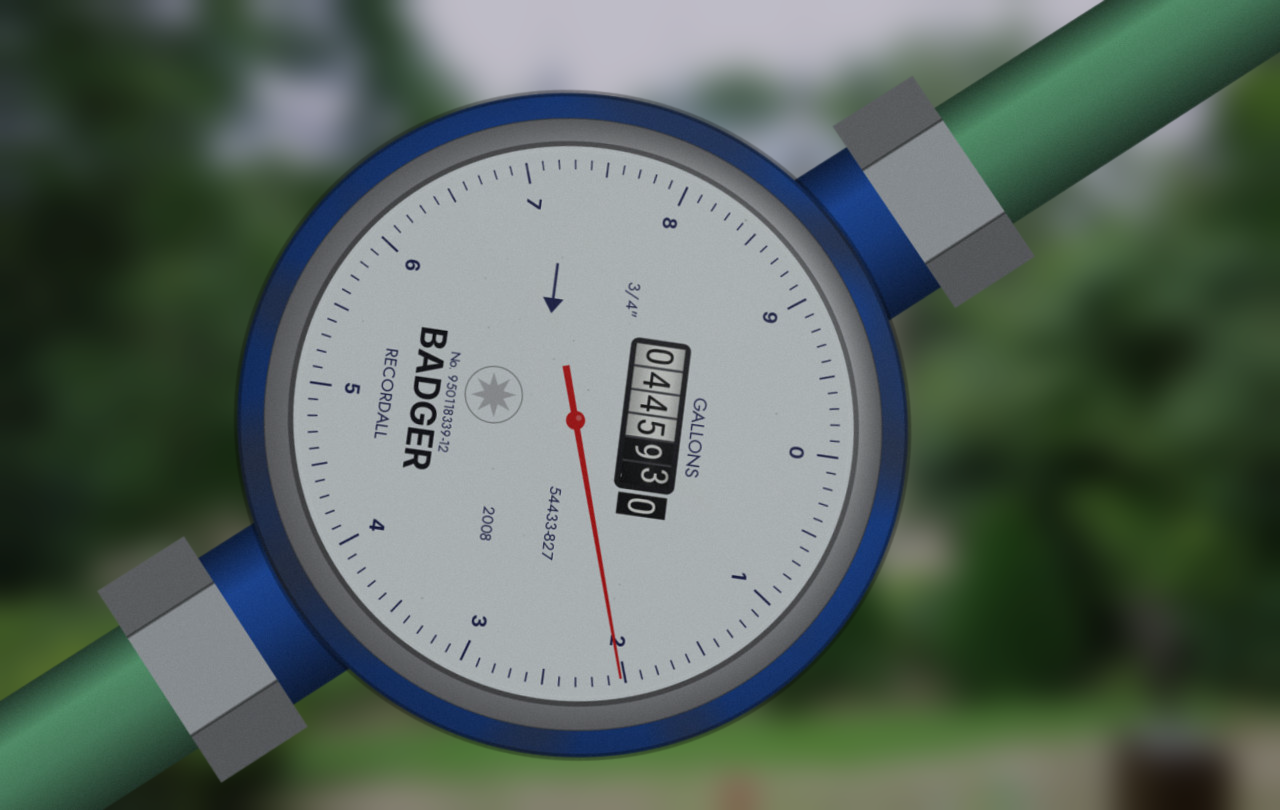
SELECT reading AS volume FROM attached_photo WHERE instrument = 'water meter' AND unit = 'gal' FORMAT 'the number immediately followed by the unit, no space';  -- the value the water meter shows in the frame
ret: 445932.0gal
